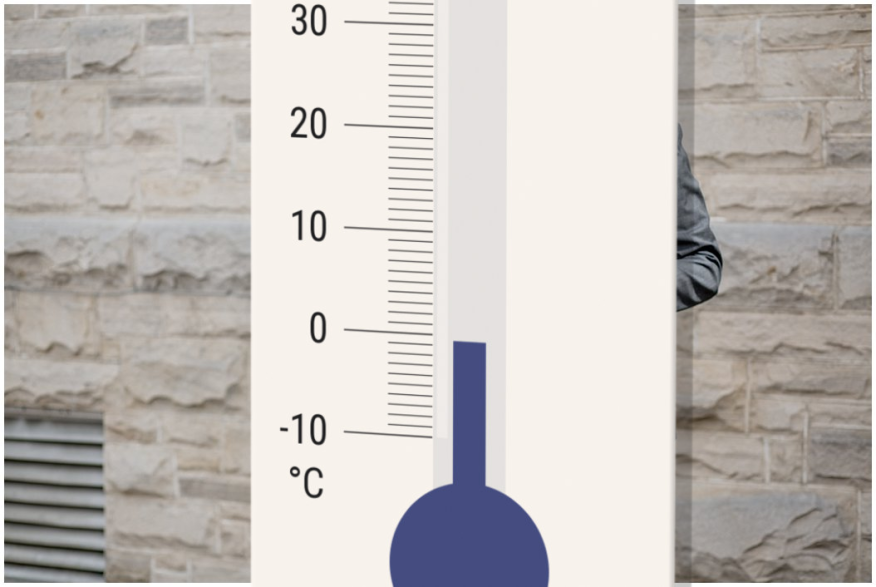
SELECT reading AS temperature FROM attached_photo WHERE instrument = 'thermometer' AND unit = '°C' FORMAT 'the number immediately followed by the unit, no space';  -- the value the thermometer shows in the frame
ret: -0.5°C
